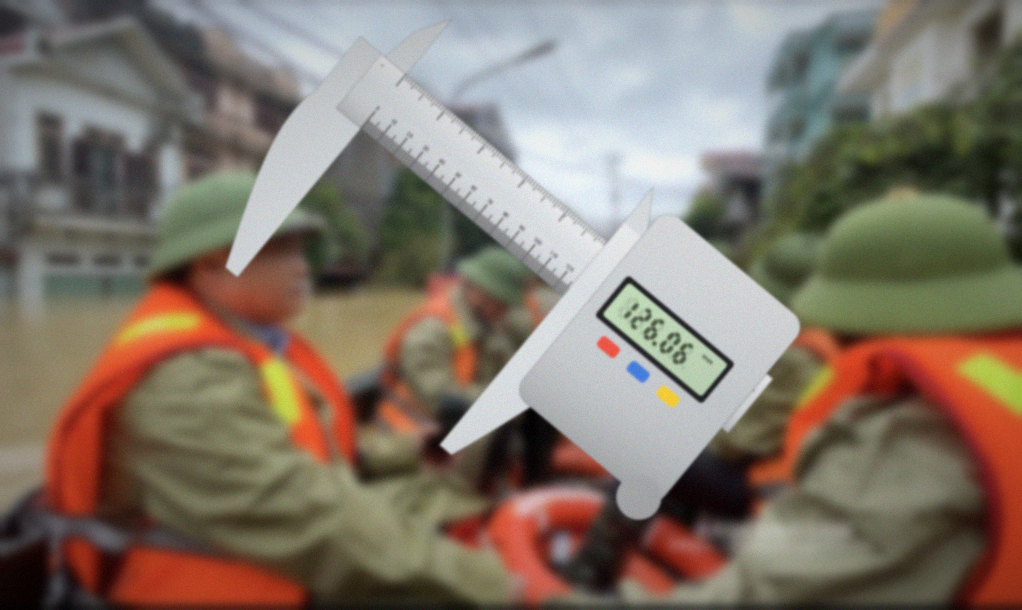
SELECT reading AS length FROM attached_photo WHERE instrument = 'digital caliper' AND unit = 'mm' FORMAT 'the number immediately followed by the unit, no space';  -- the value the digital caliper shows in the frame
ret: 126.06mm
